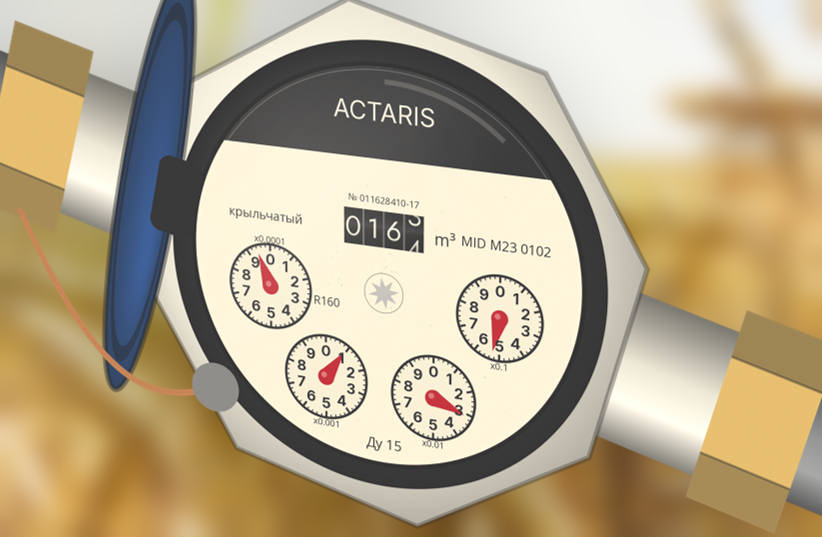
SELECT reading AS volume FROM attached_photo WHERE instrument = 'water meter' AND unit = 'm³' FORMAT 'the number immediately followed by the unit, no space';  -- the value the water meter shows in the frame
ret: 163.5309m³
